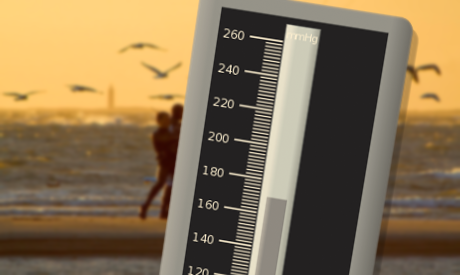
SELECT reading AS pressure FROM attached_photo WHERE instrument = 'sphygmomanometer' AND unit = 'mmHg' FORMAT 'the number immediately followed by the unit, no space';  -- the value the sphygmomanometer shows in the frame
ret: 170mmHg
